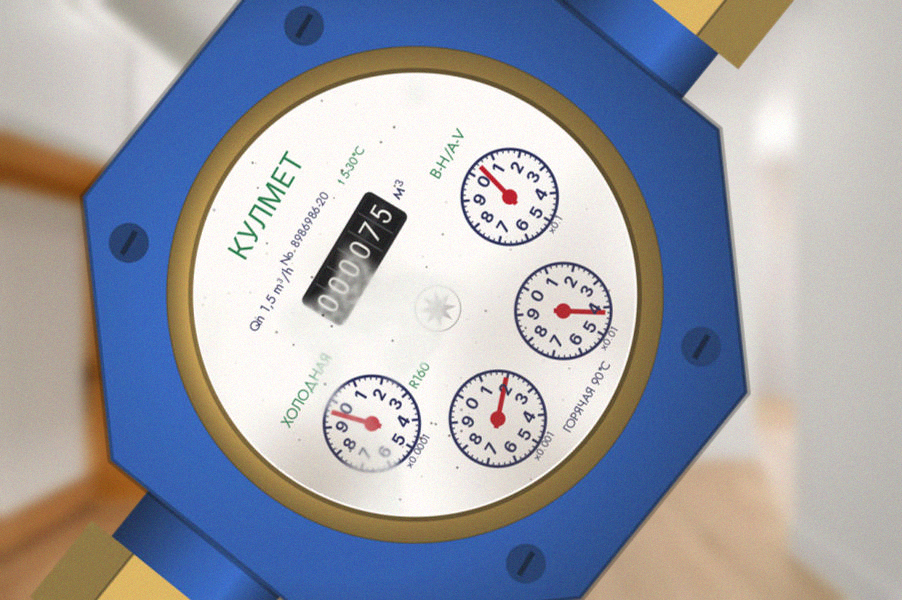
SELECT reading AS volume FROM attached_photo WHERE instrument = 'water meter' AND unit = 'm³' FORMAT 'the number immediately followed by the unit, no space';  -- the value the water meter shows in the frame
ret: 75.0419m³
